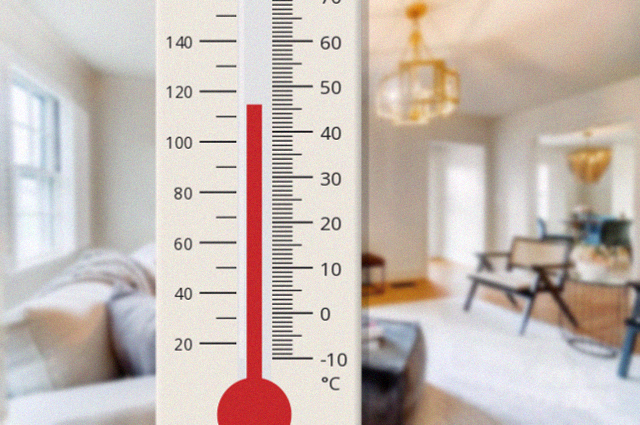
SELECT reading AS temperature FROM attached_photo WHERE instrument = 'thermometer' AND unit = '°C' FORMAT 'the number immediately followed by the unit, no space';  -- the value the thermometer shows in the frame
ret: 46°C
